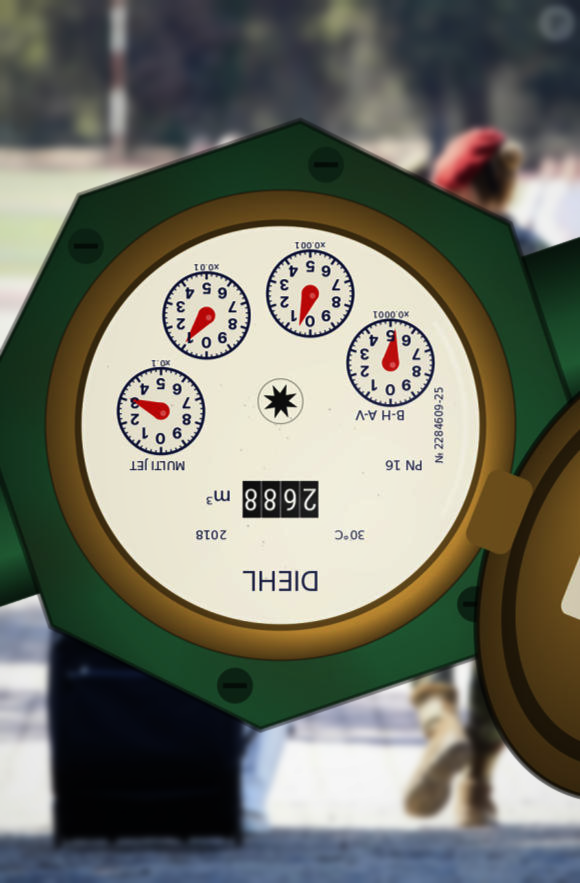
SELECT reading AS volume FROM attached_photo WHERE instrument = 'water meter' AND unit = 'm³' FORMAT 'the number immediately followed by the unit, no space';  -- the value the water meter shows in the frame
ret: 2688.3105m³
